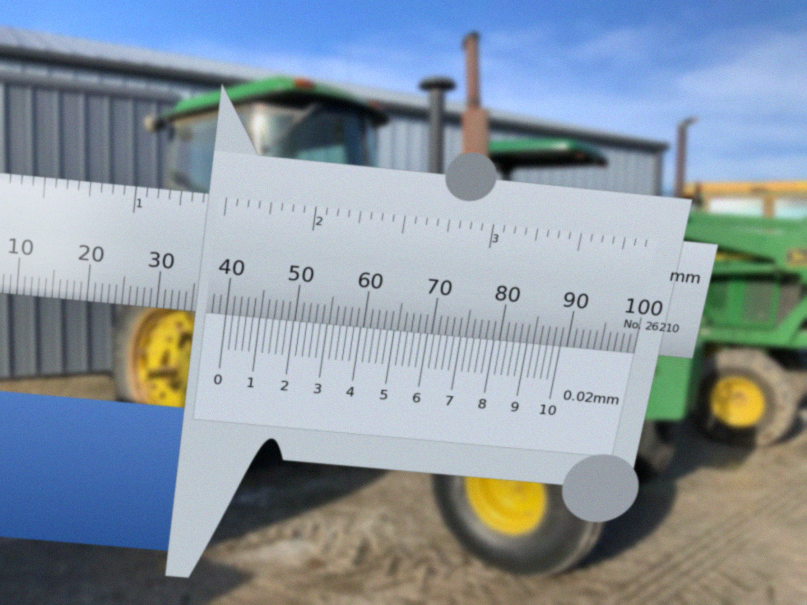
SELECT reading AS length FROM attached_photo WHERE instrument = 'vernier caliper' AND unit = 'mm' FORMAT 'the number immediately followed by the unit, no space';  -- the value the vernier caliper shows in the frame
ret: 40.0mm
